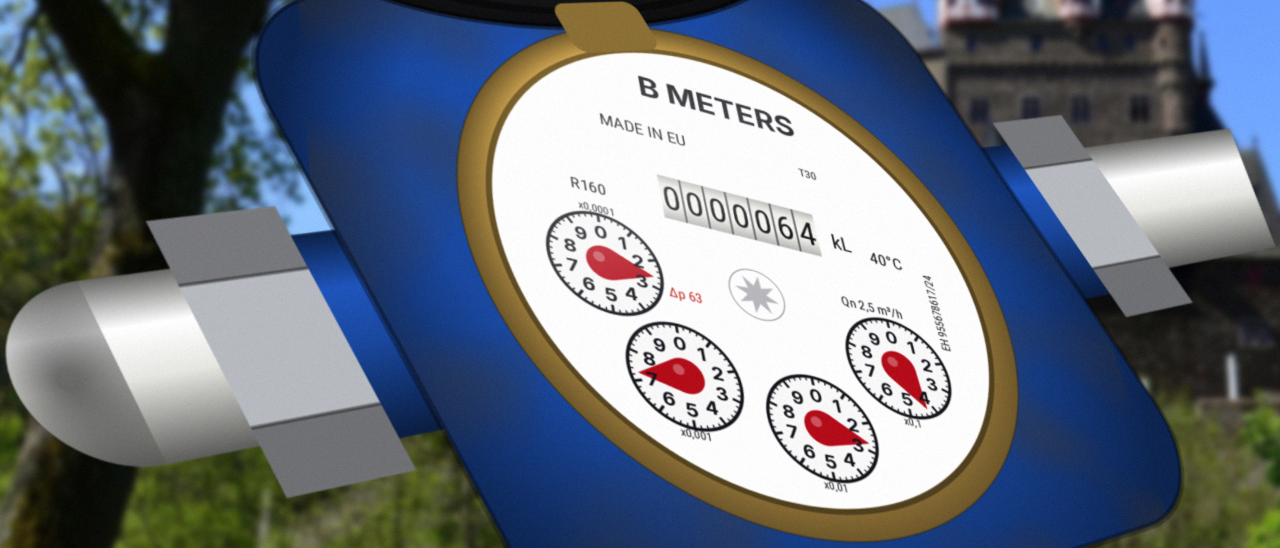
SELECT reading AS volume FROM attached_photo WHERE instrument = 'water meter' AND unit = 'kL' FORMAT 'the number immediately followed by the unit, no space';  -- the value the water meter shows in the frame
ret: 64.4272kL
